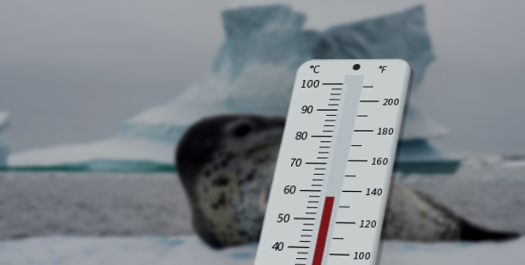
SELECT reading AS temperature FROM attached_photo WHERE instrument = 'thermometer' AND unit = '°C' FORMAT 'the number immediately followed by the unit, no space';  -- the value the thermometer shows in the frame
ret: 58°C
